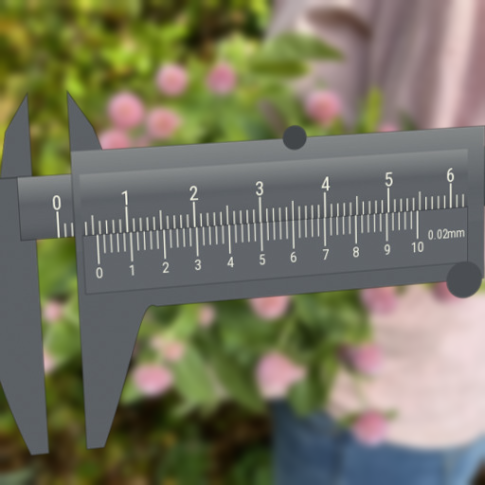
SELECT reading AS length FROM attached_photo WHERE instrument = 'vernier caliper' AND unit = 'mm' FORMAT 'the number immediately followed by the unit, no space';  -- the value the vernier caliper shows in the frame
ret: 5.6mm
